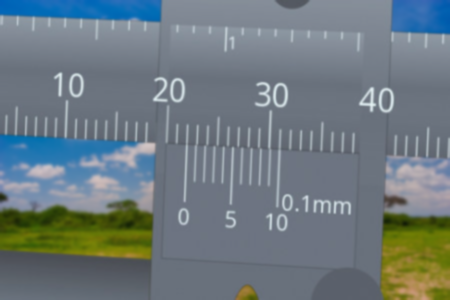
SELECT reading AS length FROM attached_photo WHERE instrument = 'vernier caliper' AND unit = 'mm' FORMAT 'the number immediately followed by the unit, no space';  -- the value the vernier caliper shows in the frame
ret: 22.0mm
